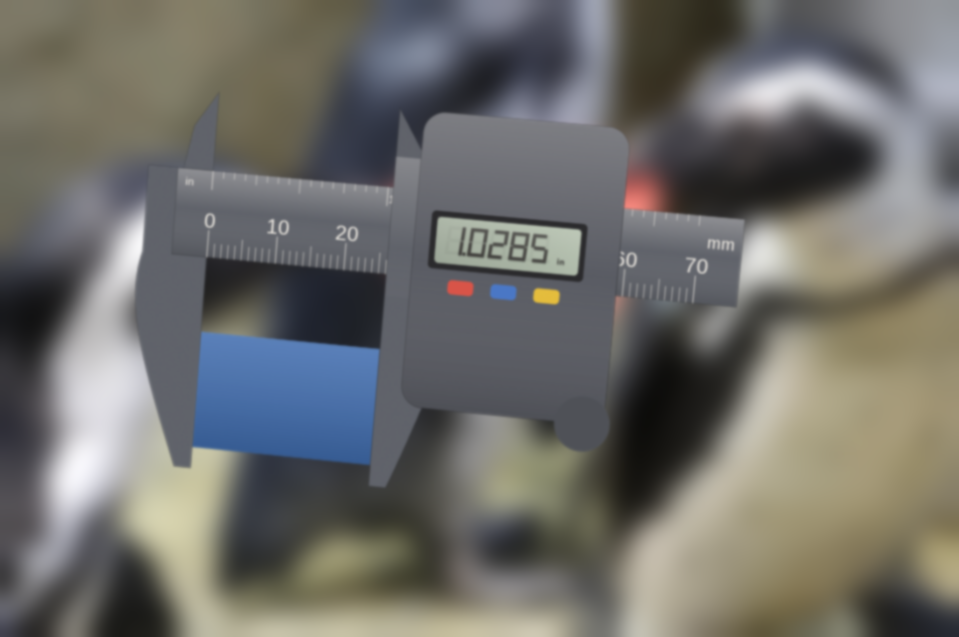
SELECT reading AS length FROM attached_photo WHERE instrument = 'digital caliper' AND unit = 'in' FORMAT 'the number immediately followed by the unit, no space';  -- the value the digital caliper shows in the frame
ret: 1.0285in
